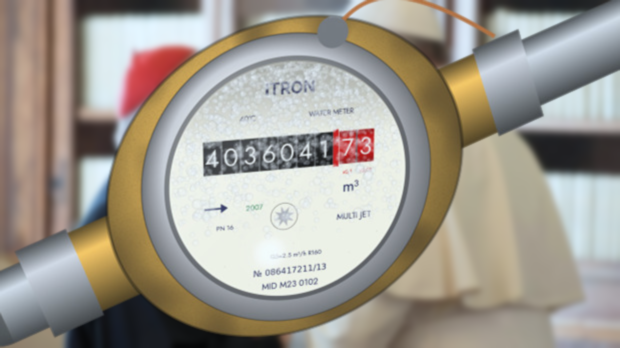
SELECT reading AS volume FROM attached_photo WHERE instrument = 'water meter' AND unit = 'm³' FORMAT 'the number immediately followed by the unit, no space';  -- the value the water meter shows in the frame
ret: 4036041.73m³
